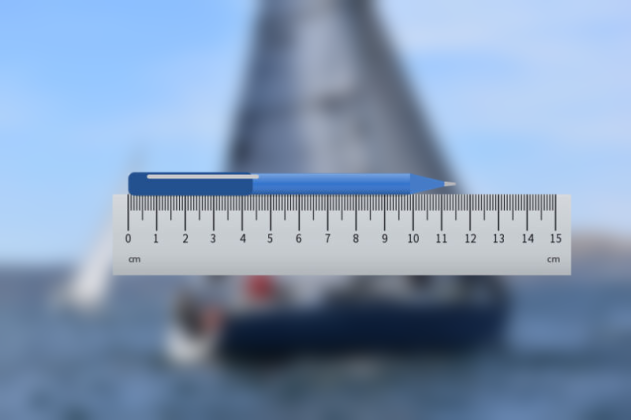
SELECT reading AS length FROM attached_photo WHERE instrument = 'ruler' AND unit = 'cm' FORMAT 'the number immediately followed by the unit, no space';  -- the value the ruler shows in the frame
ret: 11.5cm
